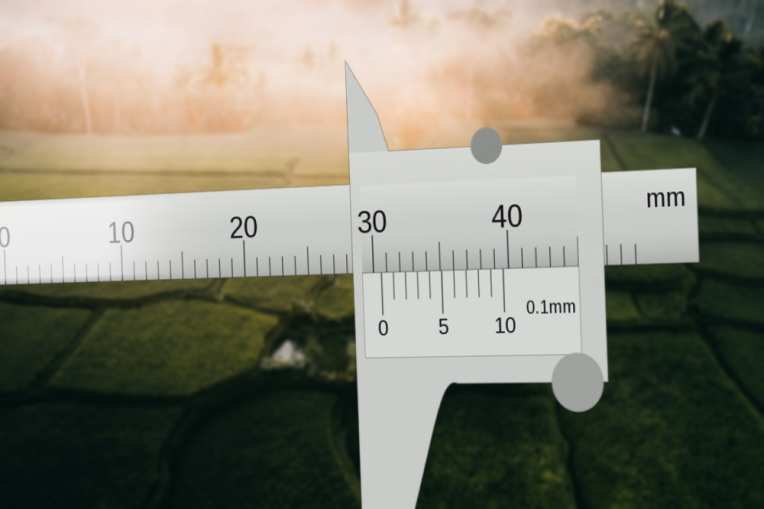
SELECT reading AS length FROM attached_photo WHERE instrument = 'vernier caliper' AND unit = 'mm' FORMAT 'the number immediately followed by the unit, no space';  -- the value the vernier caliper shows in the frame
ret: 30.6mm
